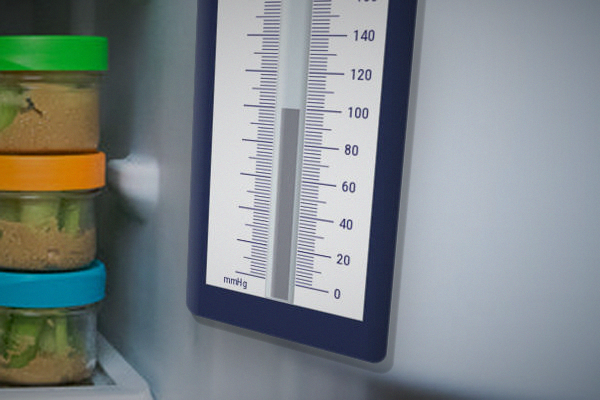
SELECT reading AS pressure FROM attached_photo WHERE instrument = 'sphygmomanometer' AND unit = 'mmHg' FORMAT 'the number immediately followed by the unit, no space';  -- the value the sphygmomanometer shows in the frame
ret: 100mmHg
